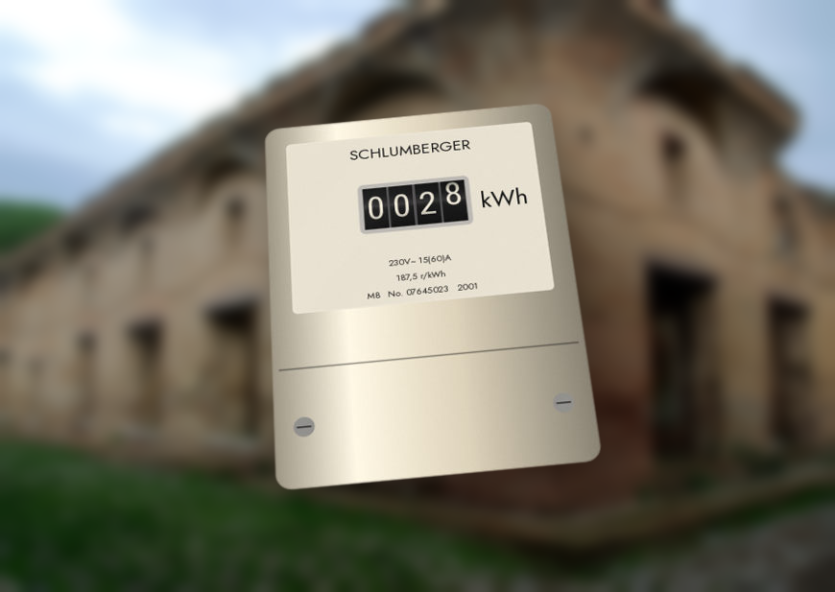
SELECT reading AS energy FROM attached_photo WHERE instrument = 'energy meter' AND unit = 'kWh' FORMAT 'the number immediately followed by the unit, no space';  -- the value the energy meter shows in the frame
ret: 28kWh
